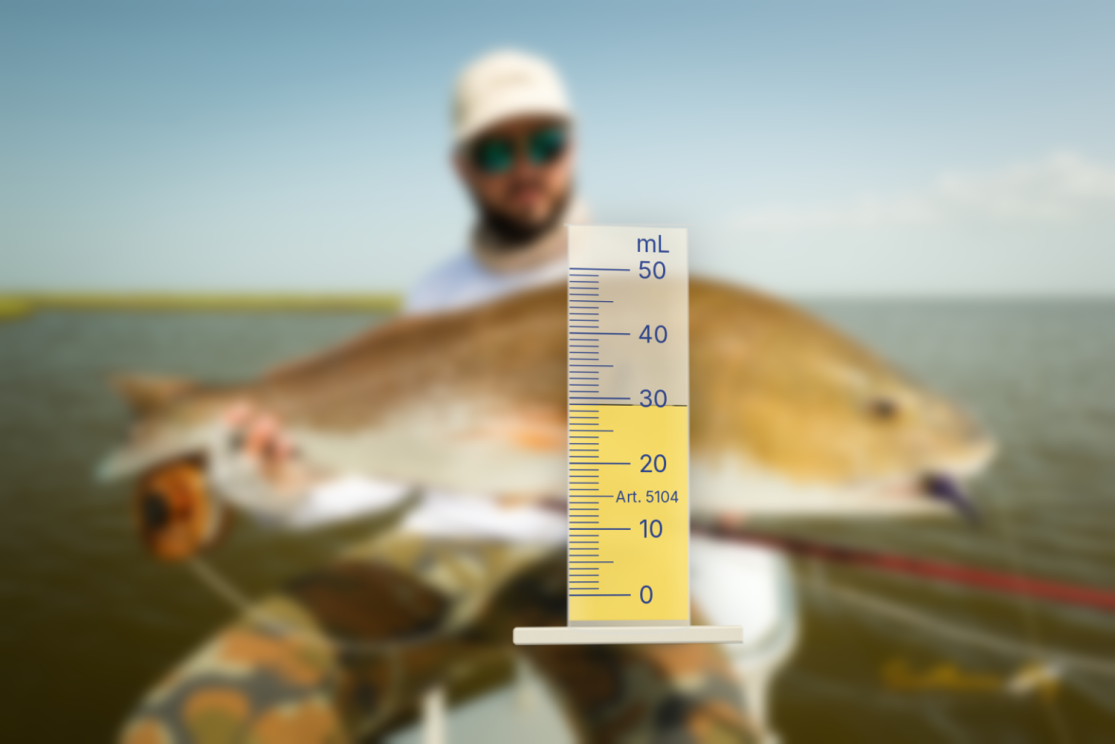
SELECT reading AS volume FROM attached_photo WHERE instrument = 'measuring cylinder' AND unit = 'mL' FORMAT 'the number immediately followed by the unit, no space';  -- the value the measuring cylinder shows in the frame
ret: 29mL
